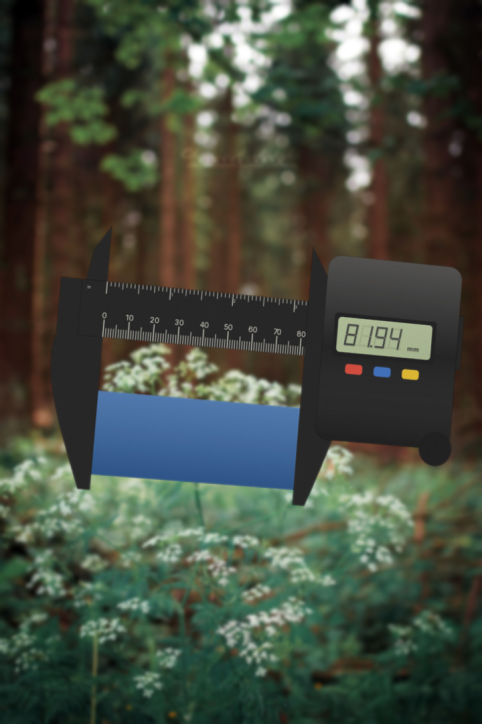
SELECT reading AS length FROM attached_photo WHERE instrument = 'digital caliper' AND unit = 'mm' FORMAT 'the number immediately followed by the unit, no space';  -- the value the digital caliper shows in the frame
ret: 81.94mm
